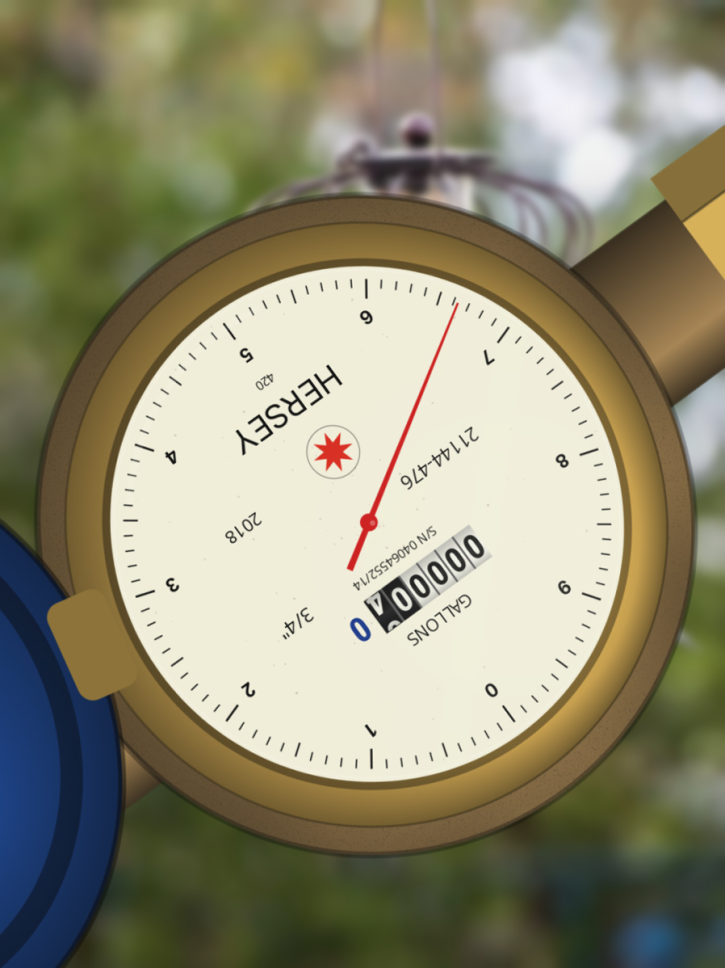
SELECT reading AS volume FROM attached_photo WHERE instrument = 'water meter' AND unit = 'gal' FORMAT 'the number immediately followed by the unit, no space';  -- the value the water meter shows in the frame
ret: 36.6gal
